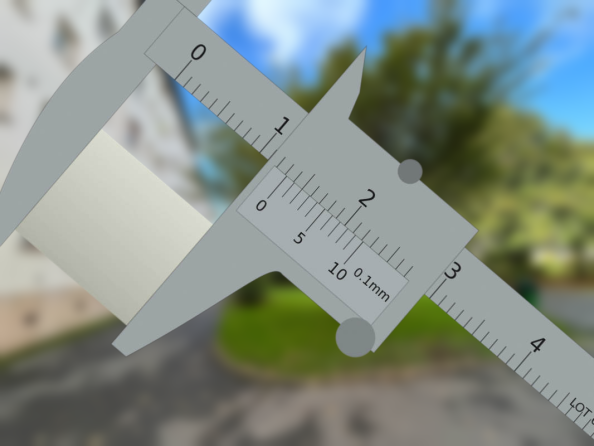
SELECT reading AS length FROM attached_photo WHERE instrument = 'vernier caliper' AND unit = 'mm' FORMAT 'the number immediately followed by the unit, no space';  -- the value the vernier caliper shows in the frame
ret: 13.2mm
